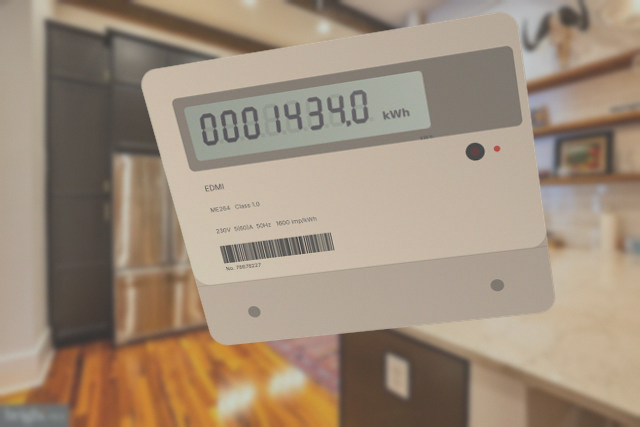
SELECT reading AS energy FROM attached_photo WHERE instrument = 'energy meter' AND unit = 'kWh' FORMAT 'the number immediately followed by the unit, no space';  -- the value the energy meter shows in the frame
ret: 1434.0kWh
